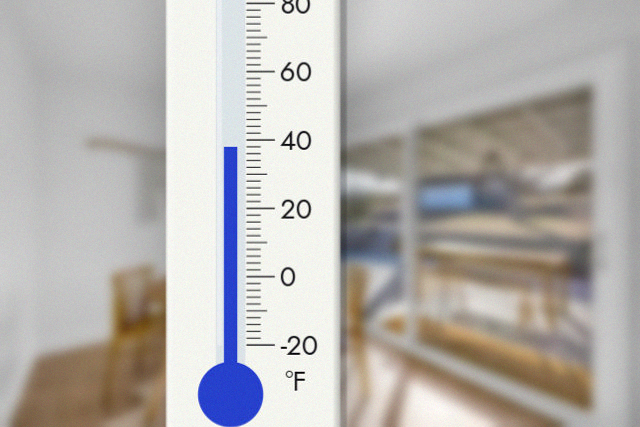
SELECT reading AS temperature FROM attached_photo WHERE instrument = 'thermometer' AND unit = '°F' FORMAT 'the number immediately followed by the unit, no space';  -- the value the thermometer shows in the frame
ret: 38°F
